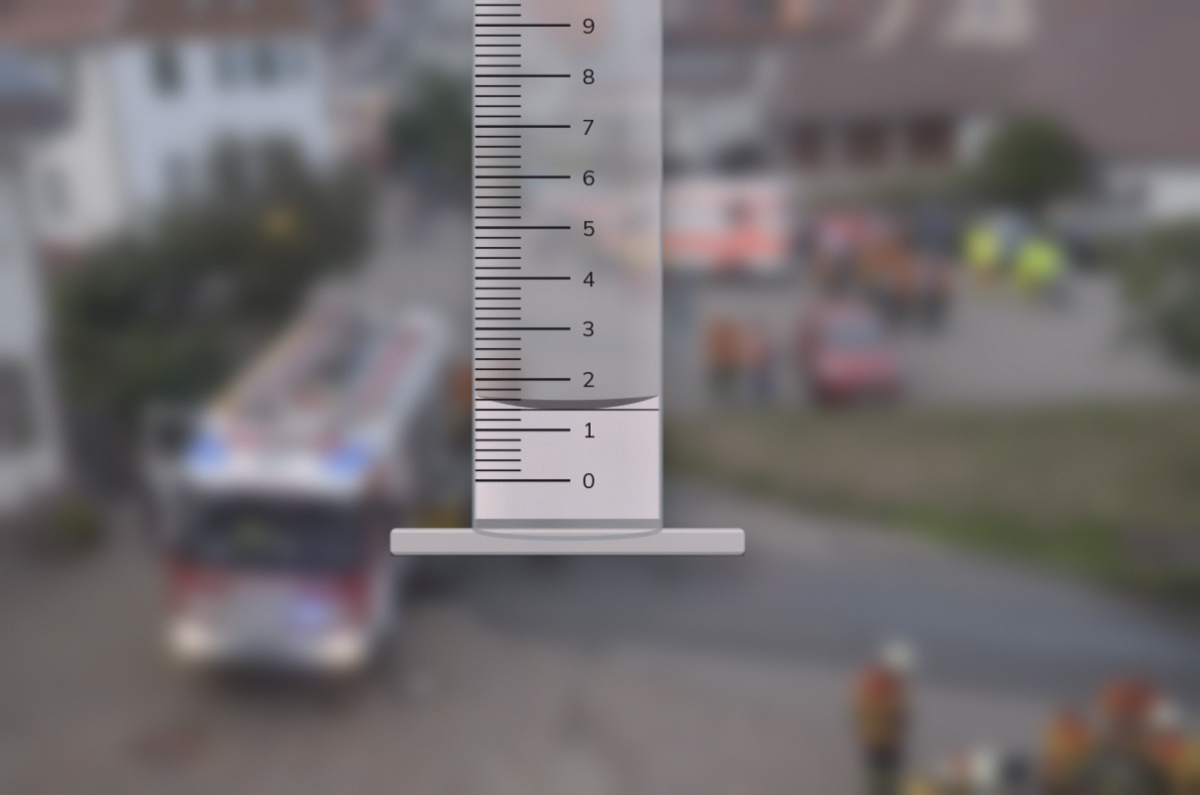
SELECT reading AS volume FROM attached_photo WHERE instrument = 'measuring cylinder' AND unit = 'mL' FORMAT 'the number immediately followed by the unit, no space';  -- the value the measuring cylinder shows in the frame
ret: 1.4mL
